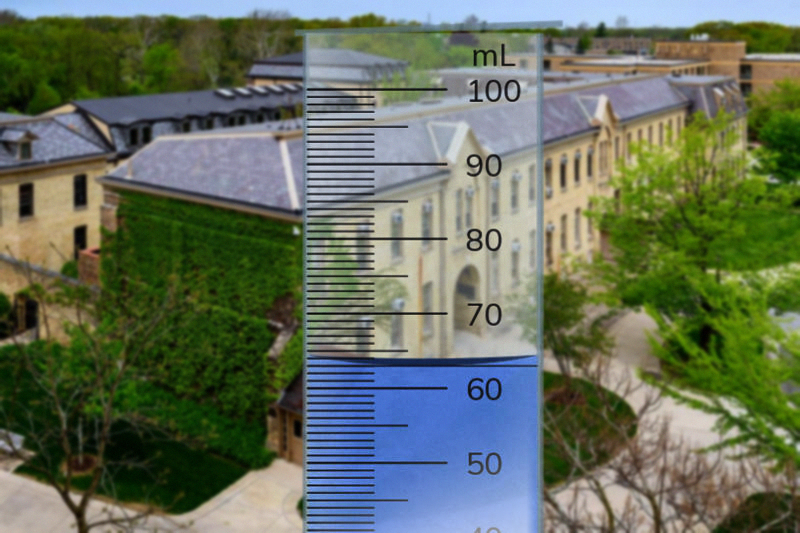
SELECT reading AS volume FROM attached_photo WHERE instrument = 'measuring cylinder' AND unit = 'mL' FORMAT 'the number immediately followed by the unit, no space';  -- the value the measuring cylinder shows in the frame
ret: 63mL
